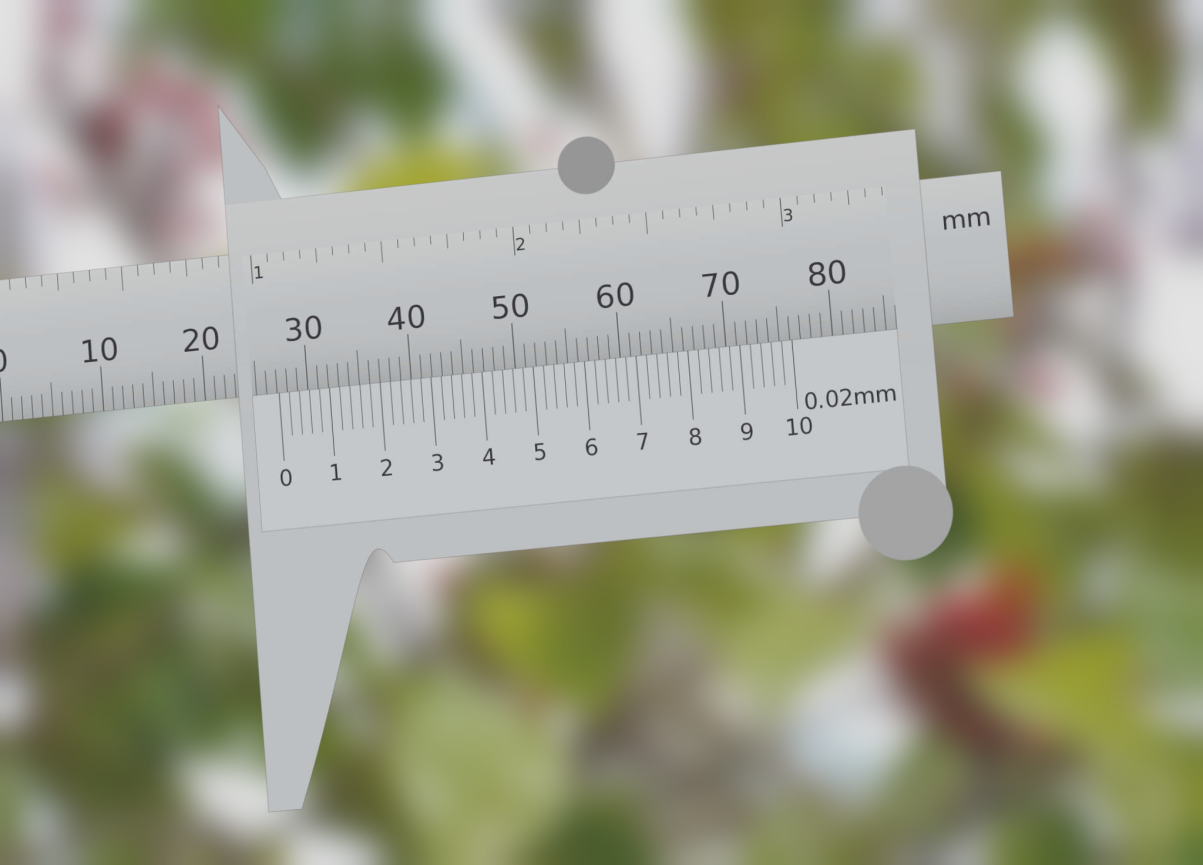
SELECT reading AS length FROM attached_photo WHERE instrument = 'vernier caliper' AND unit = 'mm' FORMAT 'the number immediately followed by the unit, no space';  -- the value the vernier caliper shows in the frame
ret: 27.2mm
